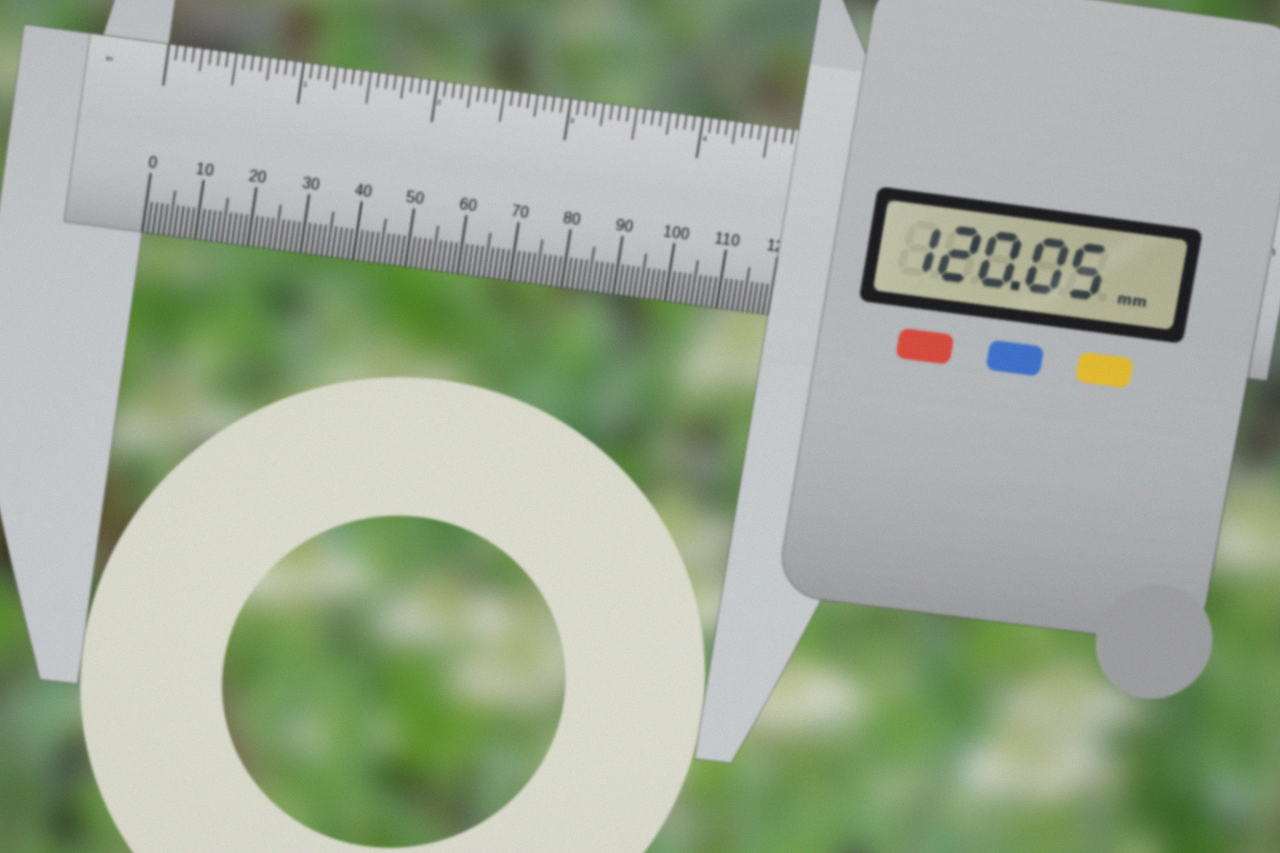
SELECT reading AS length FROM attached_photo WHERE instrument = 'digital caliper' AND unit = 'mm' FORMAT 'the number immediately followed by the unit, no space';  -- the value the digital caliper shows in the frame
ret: 120.05mm
